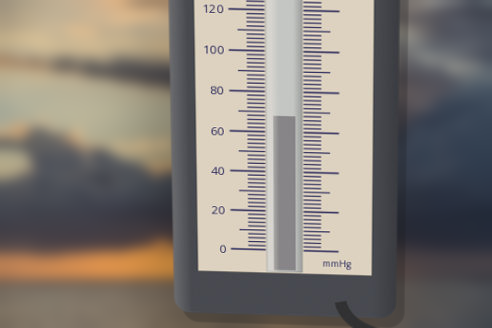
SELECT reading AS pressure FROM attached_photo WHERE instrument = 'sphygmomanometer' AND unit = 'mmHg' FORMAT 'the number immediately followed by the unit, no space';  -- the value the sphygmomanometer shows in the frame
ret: 68mmHg
